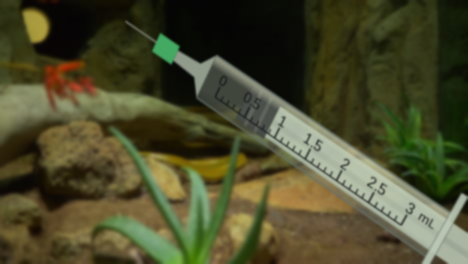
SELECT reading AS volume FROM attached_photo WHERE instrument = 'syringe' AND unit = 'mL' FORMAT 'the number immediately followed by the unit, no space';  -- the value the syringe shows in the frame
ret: 0.4mL
